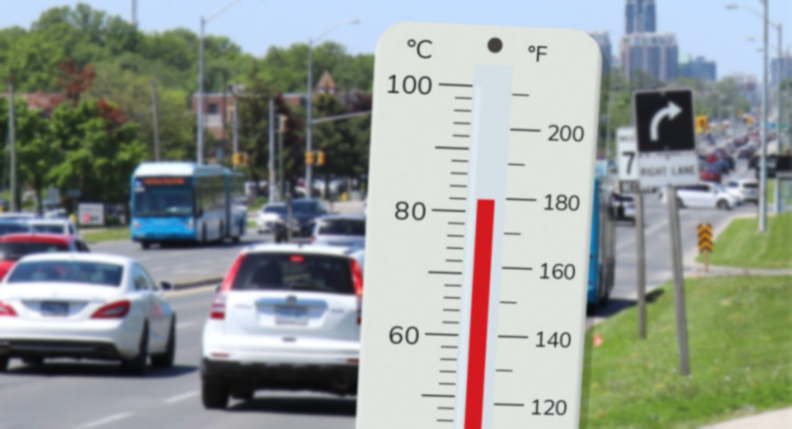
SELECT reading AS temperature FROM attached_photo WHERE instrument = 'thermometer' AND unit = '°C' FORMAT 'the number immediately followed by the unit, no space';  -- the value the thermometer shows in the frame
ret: 82°C
